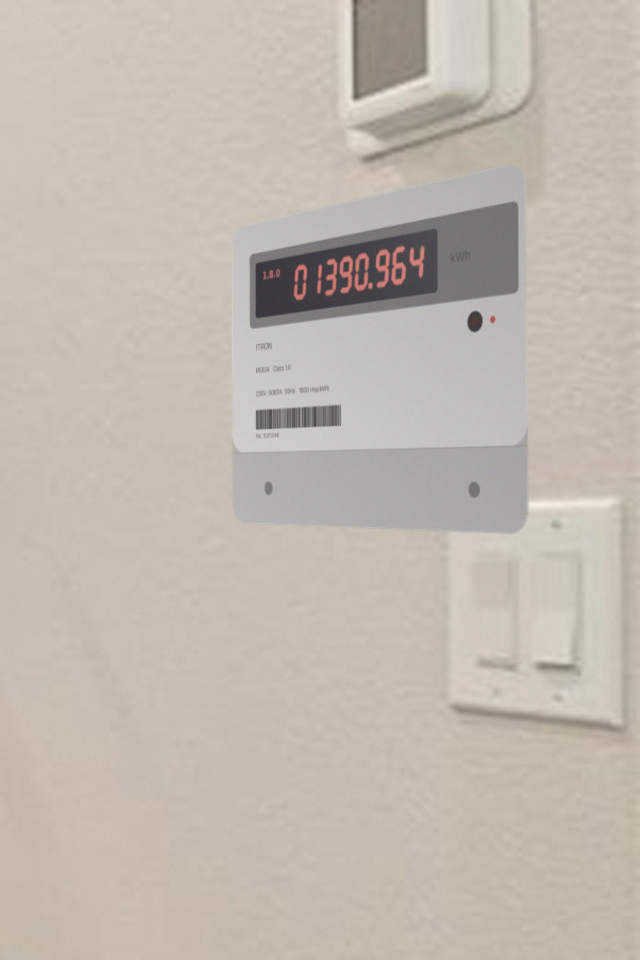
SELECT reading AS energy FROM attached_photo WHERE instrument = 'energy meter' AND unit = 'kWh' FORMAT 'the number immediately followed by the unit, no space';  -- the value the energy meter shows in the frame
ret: 1390.964kWh
